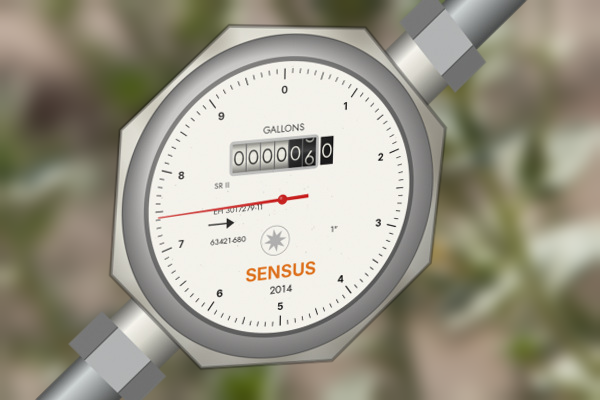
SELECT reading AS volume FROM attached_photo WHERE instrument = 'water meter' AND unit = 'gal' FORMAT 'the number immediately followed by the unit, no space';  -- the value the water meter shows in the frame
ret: 57.4gal
